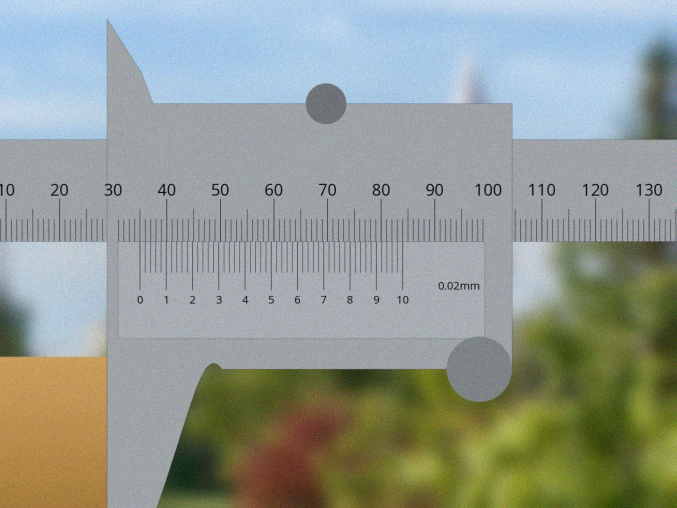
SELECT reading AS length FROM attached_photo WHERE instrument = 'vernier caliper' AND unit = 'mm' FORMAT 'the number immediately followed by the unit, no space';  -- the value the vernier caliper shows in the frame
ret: 35.0mm
